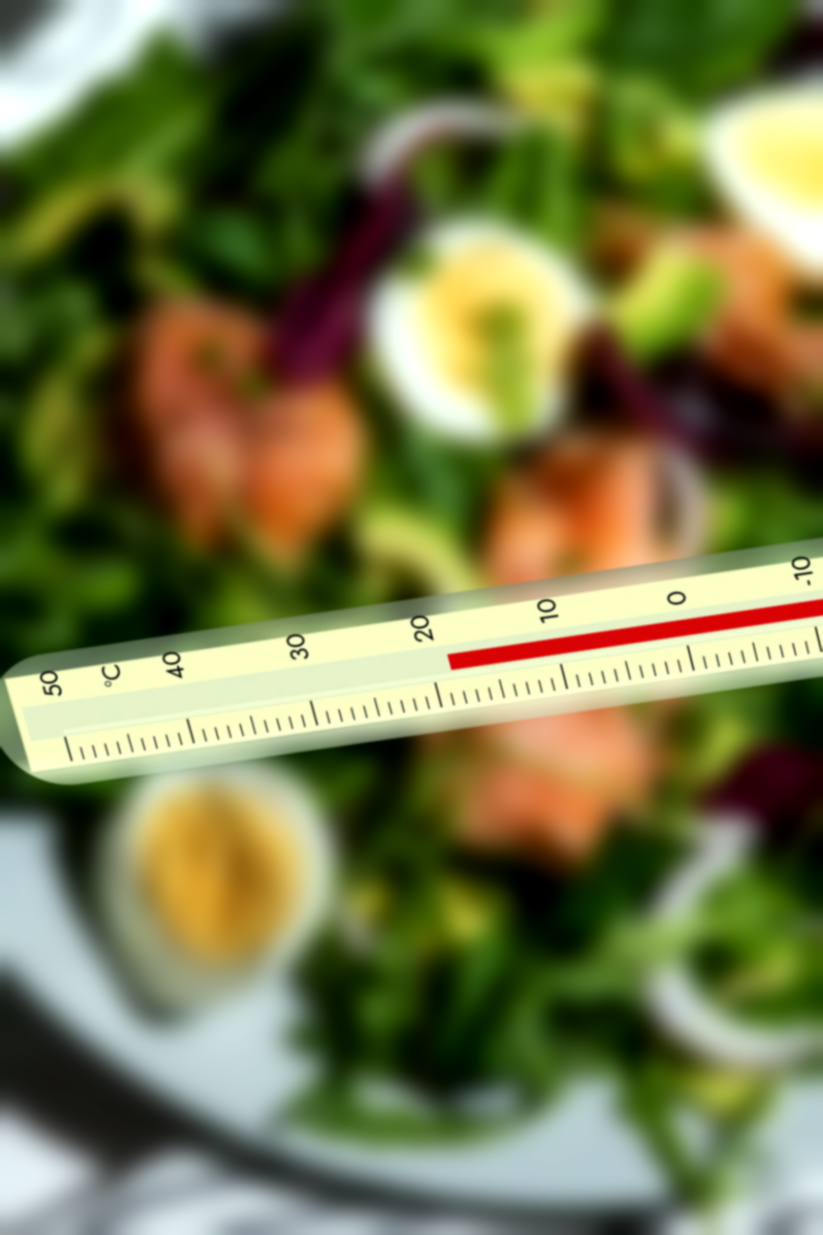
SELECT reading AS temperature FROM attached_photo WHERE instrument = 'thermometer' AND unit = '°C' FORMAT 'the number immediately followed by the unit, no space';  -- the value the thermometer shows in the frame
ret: 18.5°C
